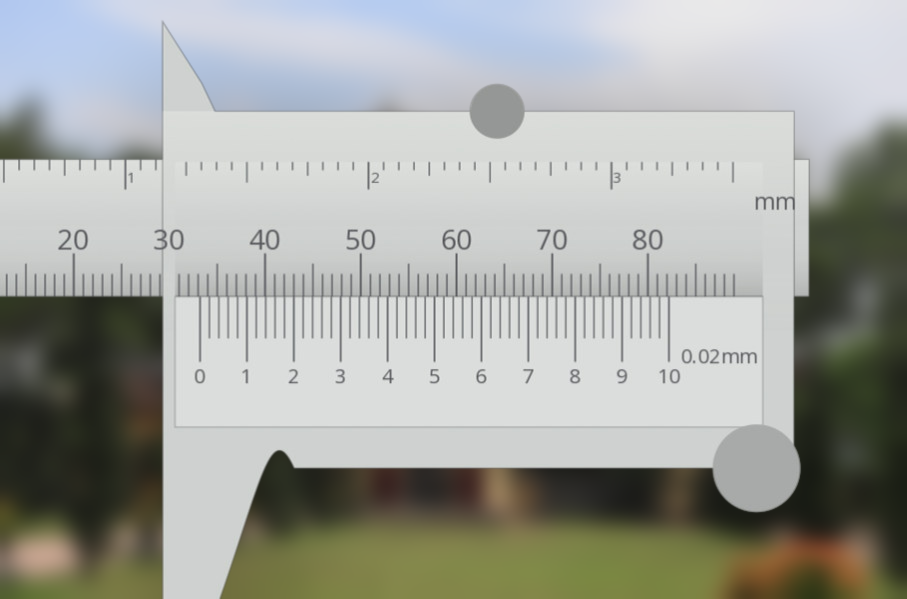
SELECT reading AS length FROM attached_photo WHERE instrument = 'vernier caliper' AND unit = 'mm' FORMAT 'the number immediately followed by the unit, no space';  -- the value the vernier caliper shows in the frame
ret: 33.2mm
